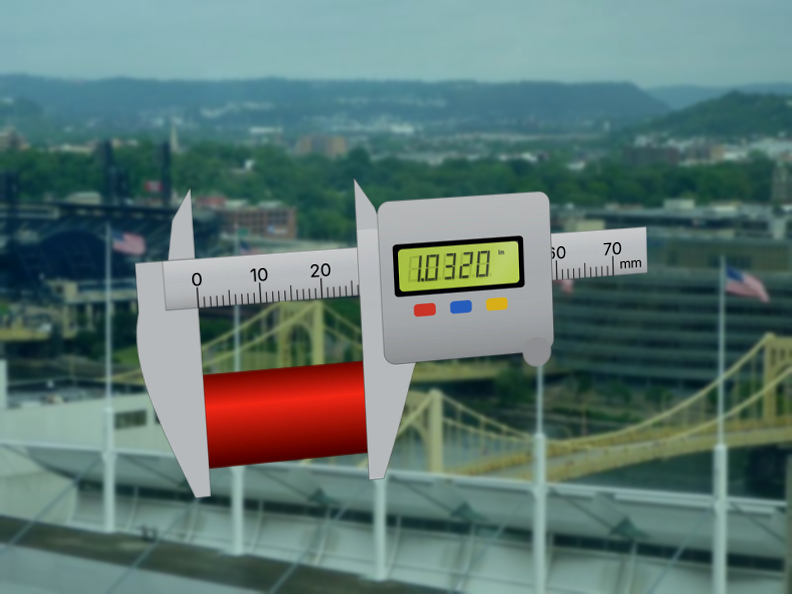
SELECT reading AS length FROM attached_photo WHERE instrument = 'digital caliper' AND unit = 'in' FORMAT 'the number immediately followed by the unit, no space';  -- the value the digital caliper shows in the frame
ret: 1.0320in
